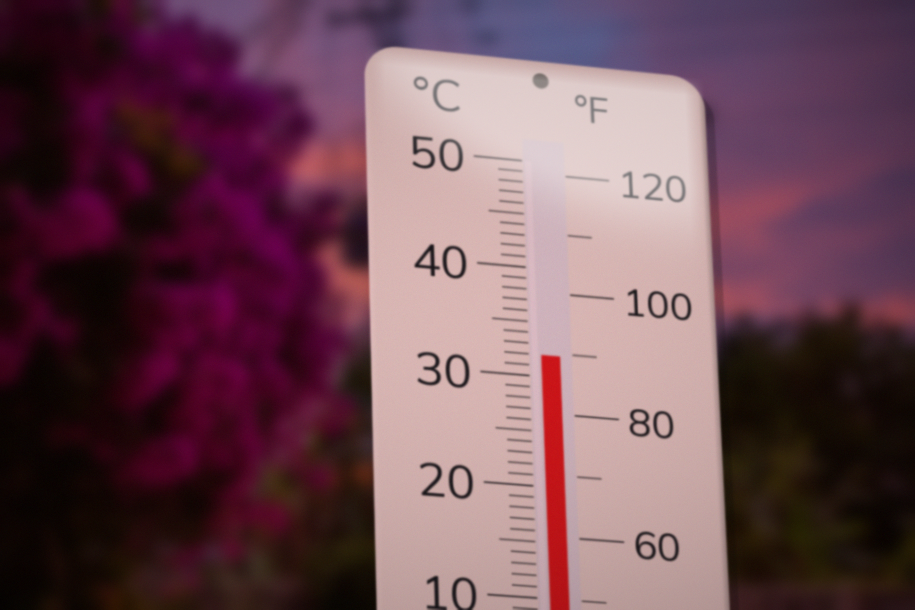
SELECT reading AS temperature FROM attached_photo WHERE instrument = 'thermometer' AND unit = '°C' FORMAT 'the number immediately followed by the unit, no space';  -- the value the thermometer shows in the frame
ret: 32°C
